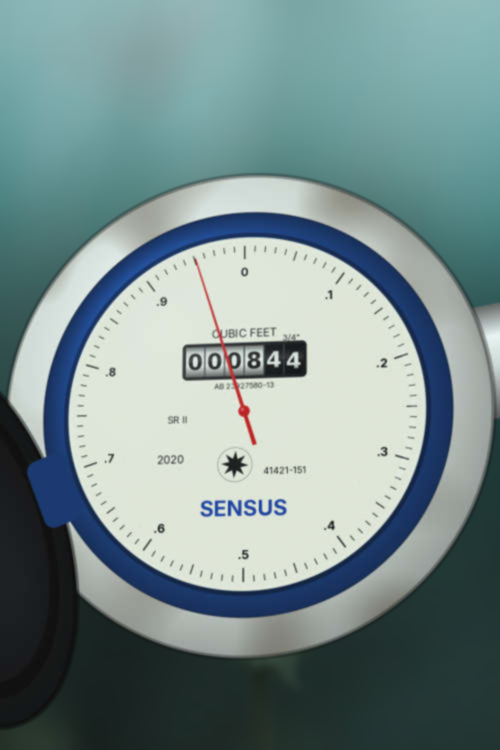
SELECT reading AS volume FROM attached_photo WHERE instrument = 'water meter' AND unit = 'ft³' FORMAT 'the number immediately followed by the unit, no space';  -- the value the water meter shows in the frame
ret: 843.95ft³
